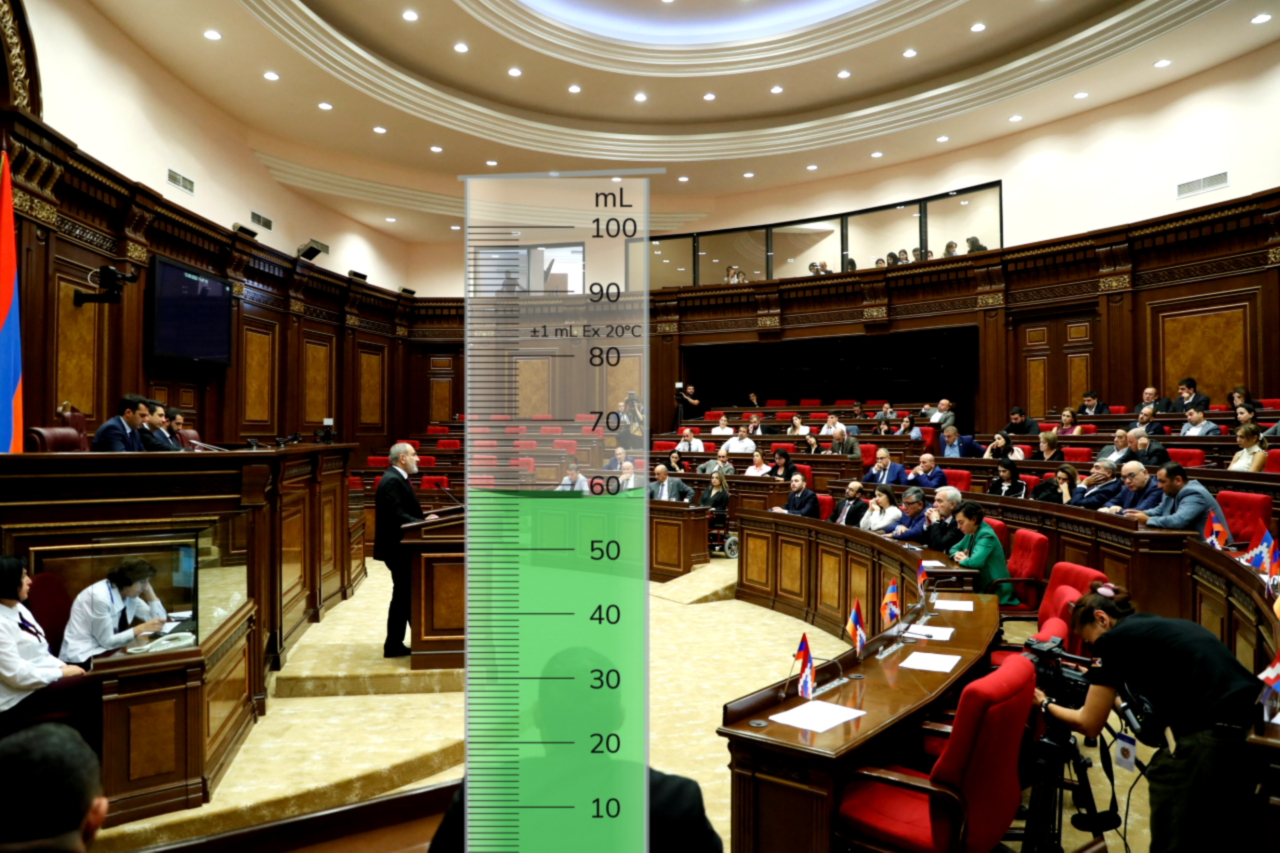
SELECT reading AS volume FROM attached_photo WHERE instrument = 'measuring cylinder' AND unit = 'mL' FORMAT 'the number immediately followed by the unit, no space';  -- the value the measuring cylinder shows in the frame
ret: 58mL
